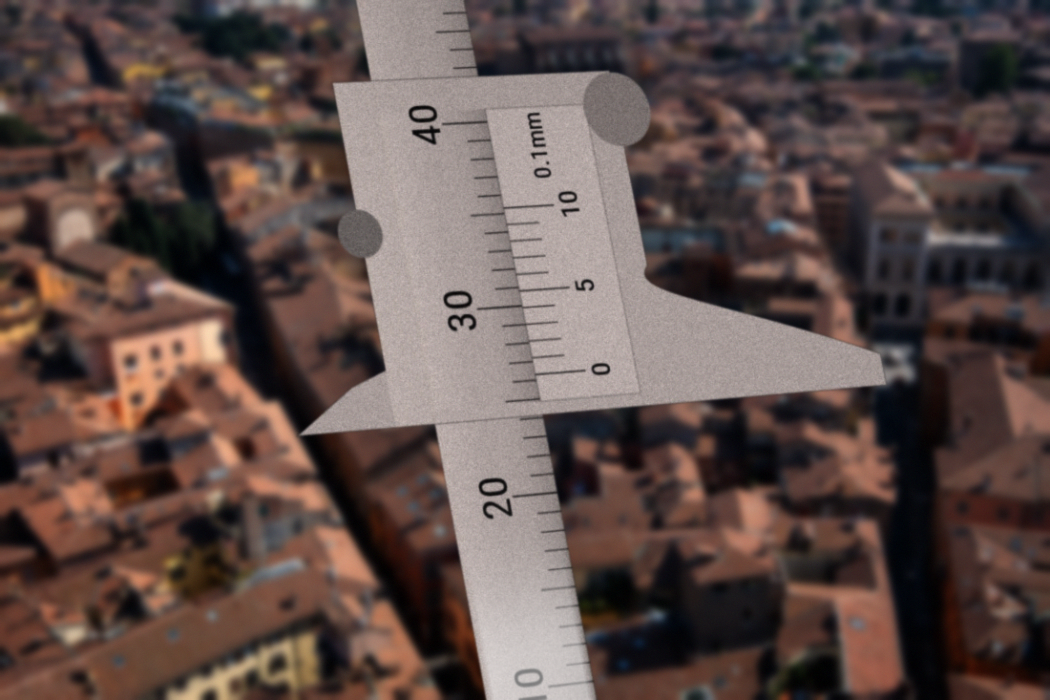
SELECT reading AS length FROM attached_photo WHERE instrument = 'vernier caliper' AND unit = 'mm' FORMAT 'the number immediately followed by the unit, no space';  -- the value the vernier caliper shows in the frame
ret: 26.3mm
